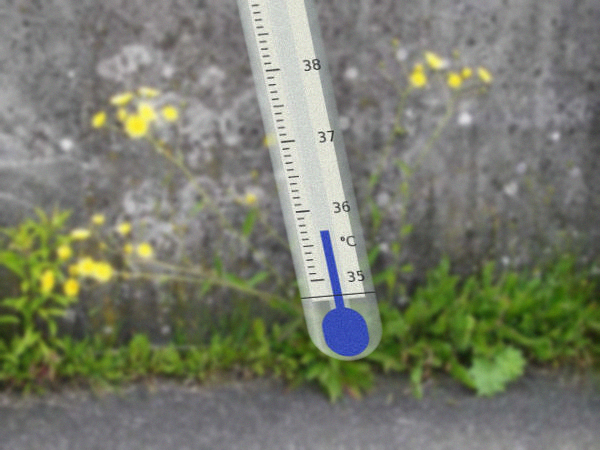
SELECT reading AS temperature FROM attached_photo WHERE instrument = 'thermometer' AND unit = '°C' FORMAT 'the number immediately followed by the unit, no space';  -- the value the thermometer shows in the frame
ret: 35.7°C
